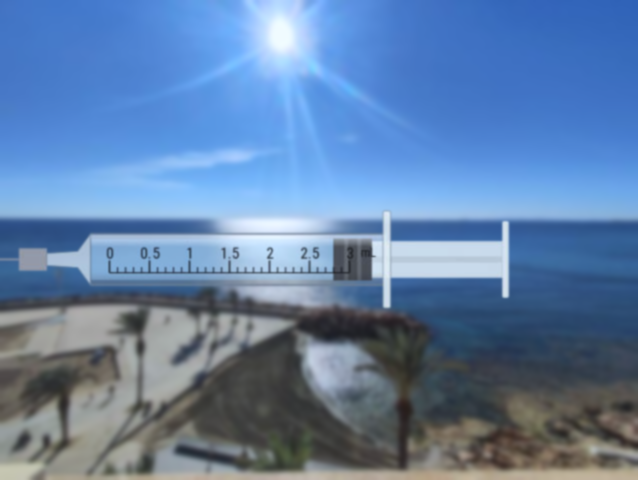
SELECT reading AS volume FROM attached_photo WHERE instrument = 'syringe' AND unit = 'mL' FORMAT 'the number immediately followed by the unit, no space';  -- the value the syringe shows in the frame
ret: 2.8mL
